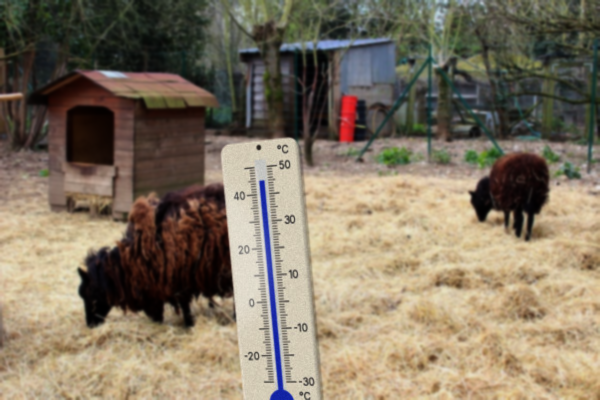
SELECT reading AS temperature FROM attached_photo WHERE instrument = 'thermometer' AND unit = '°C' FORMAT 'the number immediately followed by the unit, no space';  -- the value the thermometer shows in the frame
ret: 45°C
